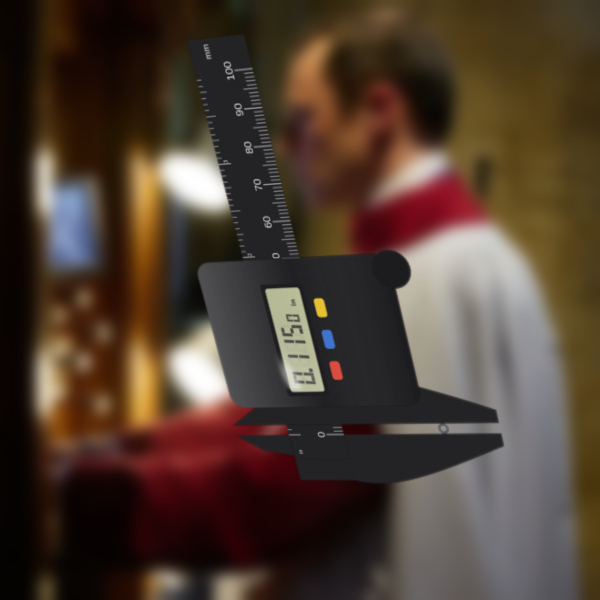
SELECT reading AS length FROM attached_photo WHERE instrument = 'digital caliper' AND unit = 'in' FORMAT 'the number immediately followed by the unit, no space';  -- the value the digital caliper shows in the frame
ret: 0.1150in
